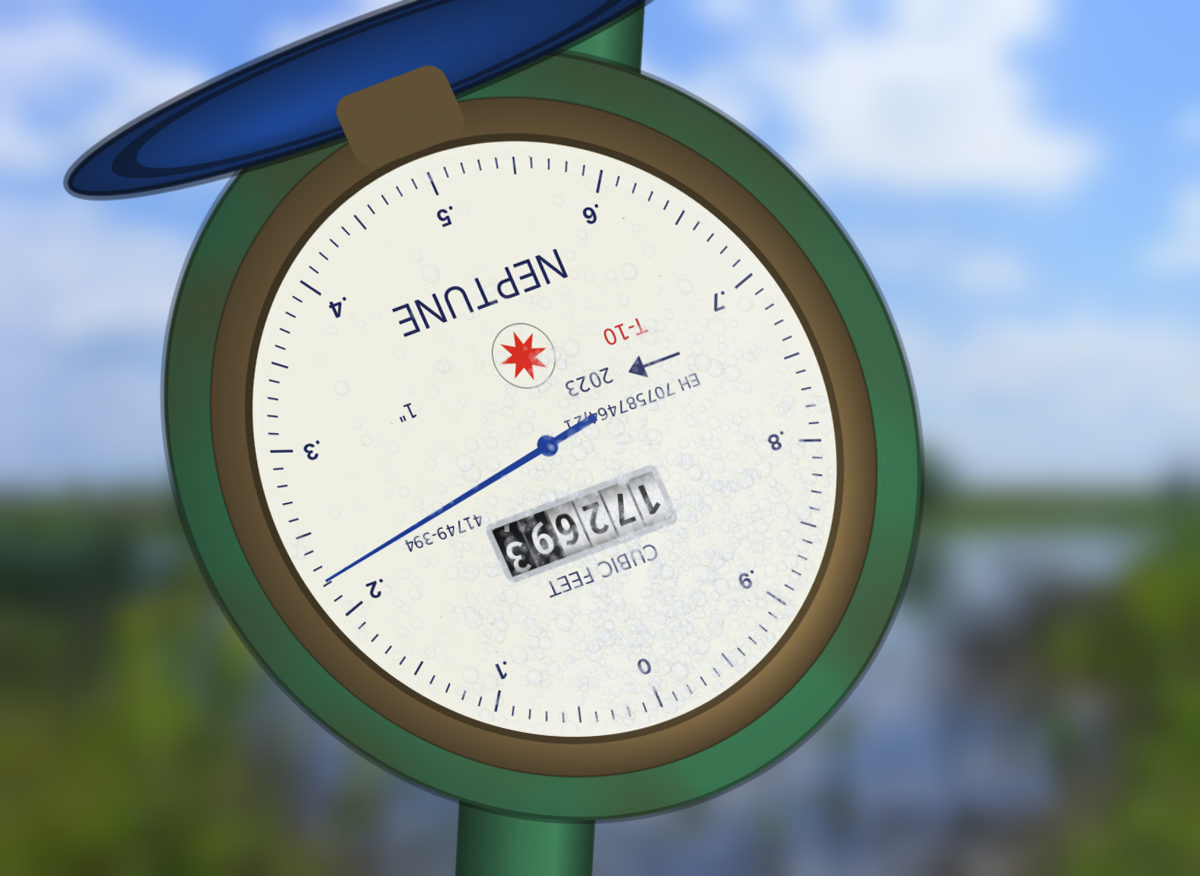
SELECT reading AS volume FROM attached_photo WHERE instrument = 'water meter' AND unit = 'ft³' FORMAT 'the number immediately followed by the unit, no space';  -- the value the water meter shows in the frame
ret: 172693.22ft³
